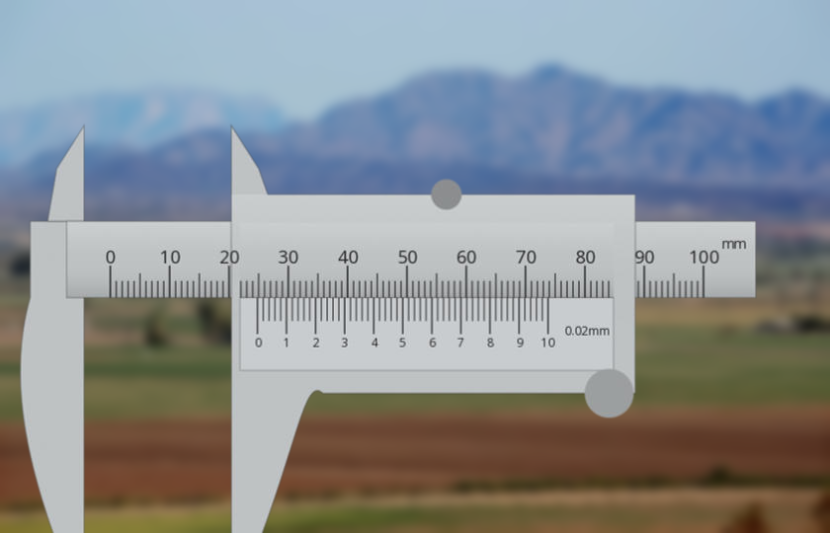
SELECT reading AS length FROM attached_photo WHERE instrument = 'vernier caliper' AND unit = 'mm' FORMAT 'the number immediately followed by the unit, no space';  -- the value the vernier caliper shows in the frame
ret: 24.8mm
